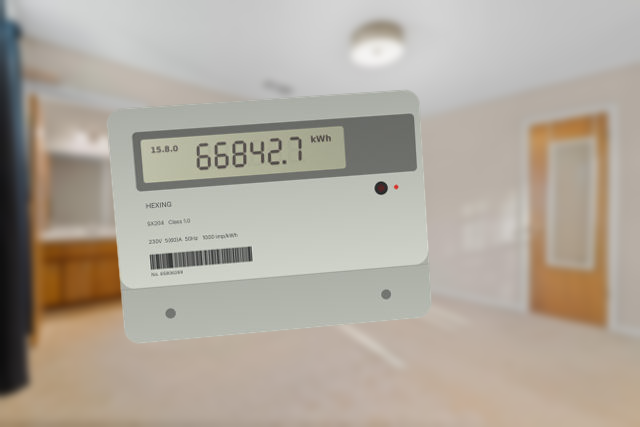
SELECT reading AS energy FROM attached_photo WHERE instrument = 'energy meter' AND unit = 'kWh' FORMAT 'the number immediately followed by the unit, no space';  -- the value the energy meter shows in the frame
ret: 66842.7kWh
